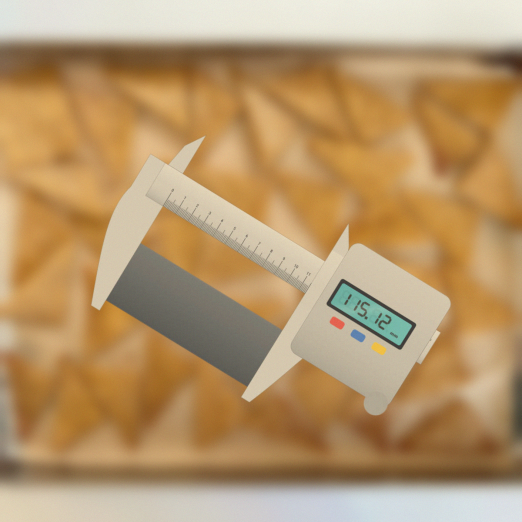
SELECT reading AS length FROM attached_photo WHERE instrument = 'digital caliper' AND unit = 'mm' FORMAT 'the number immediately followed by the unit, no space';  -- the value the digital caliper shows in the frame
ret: 115.12mm
